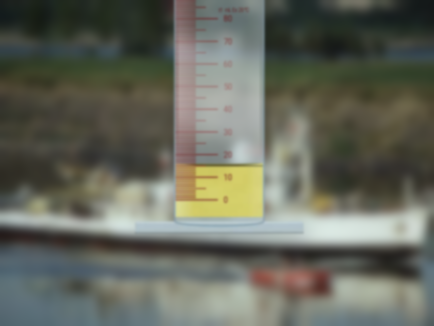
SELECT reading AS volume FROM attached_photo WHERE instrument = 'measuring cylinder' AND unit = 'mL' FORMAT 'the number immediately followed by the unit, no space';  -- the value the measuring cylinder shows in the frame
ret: 15mL
